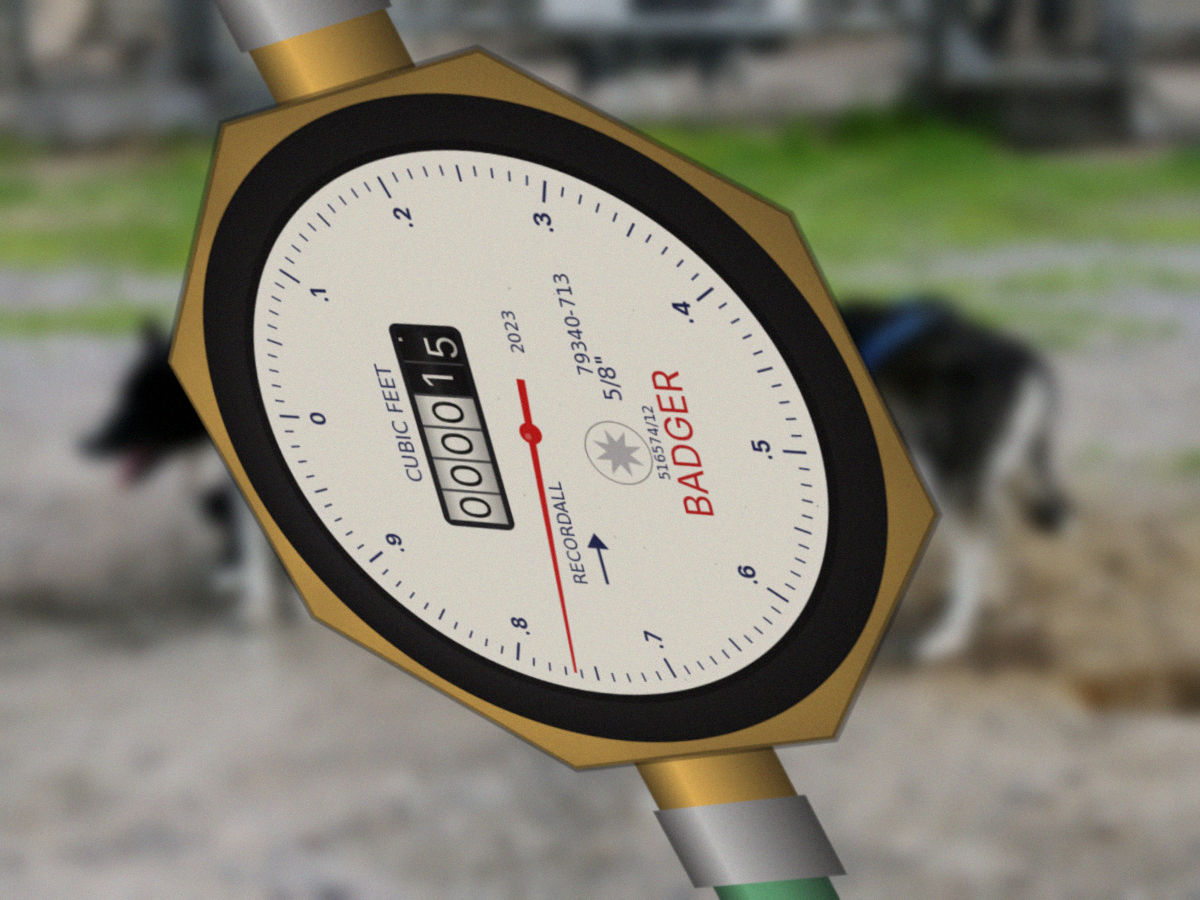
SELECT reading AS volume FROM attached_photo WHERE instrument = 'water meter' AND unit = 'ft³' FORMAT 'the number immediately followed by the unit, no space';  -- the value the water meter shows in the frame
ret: 14.76ft³
